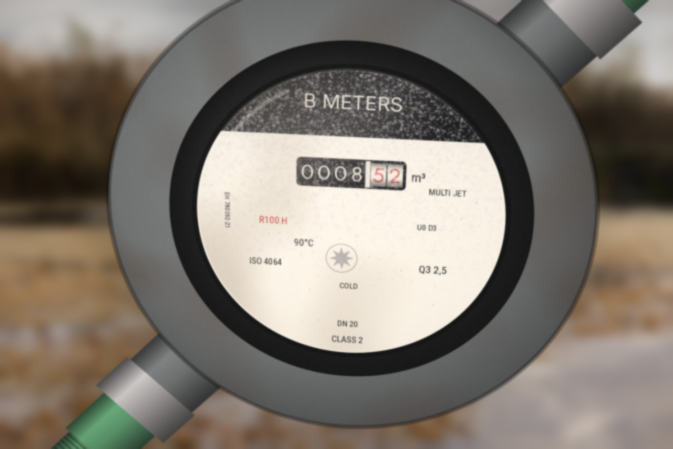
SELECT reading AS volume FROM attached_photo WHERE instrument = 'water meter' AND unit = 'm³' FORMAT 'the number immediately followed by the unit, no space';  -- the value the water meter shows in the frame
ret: 8.52m³
